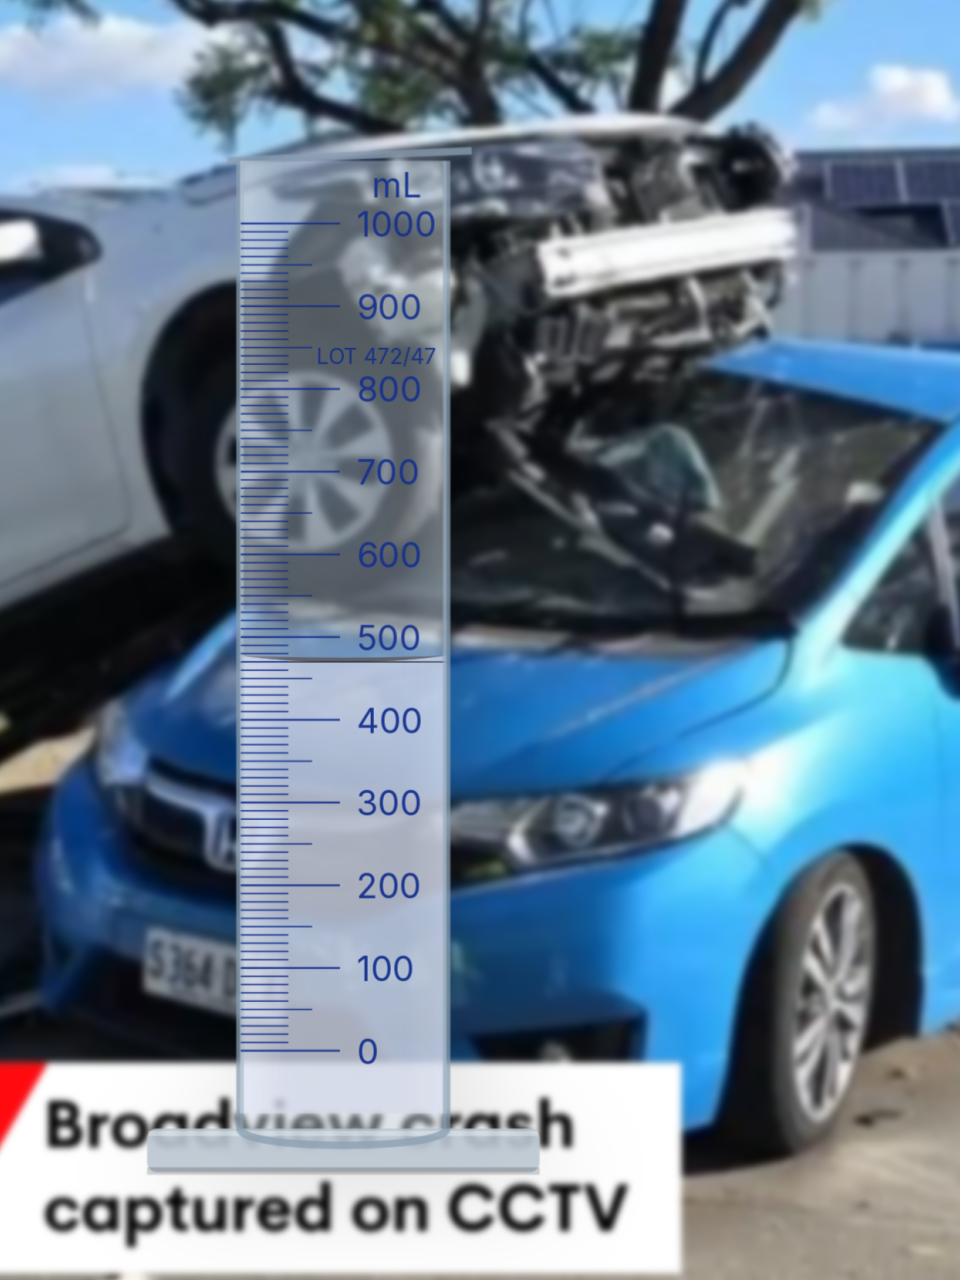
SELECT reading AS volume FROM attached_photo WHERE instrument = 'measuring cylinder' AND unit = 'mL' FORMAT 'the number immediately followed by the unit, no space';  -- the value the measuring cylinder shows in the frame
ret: 470mL
